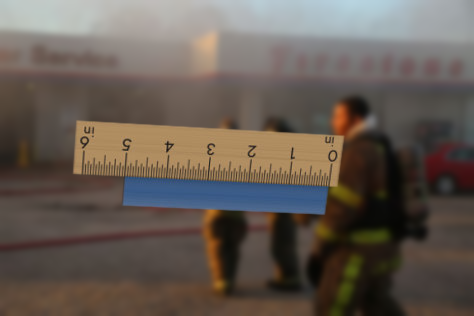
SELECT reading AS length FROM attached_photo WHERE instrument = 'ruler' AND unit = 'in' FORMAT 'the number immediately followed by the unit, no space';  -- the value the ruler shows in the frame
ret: 5in
